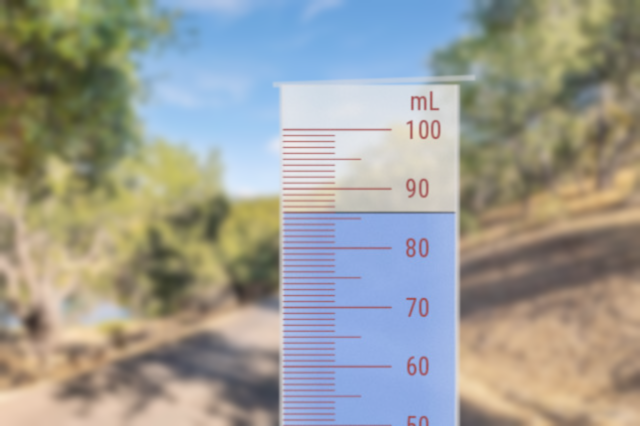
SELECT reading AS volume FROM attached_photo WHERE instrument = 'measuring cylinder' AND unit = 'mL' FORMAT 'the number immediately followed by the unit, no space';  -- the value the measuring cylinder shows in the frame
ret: 86mL
